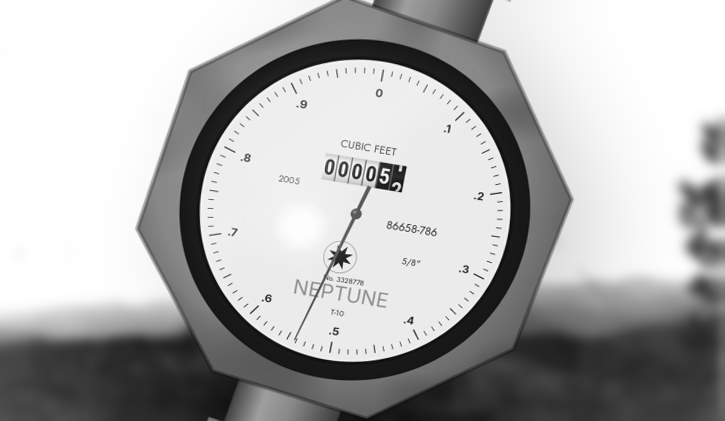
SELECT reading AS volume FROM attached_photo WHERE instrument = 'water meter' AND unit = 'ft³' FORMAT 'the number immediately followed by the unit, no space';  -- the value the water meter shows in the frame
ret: 51.54ft³
